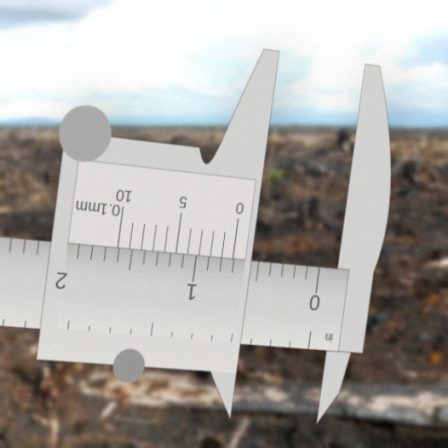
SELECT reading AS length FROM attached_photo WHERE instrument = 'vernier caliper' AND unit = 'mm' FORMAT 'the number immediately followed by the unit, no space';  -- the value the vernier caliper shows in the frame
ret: 7.1mm
